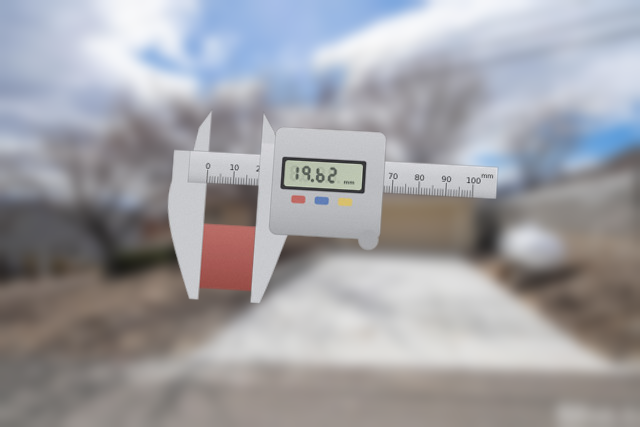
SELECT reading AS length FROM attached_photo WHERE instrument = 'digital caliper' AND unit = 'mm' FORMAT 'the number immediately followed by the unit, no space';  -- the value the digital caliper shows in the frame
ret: 19.62mm
